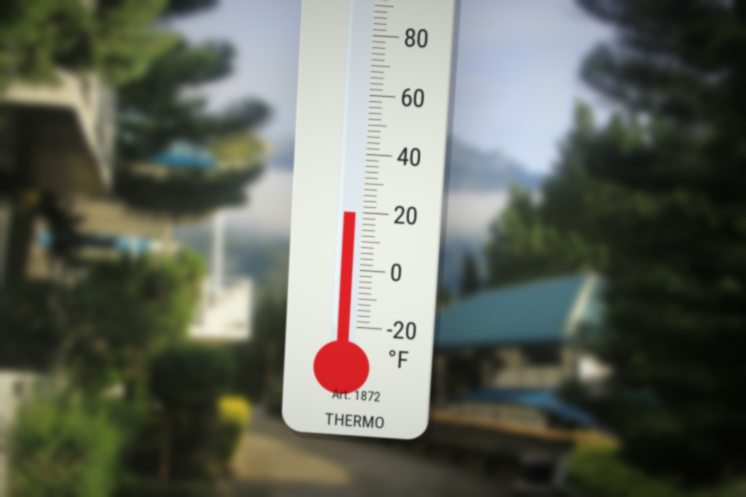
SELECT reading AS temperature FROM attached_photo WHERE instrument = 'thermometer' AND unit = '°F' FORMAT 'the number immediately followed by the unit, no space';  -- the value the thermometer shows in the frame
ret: 20°F
